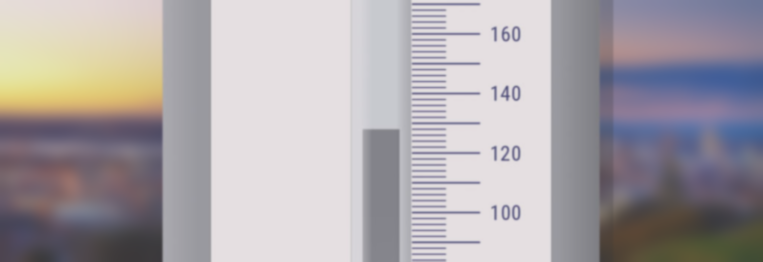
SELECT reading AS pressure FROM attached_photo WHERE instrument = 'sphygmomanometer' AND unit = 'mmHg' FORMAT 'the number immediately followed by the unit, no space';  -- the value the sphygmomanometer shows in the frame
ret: 128mmHg
